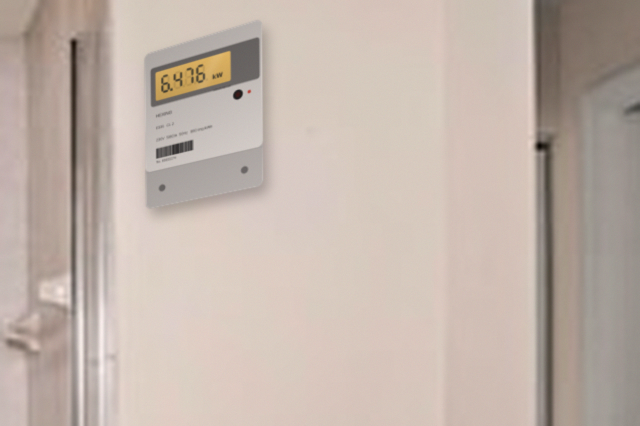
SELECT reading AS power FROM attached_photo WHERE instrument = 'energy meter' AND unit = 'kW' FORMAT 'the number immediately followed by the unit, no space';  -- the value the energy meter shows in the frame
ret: 6.476kW
